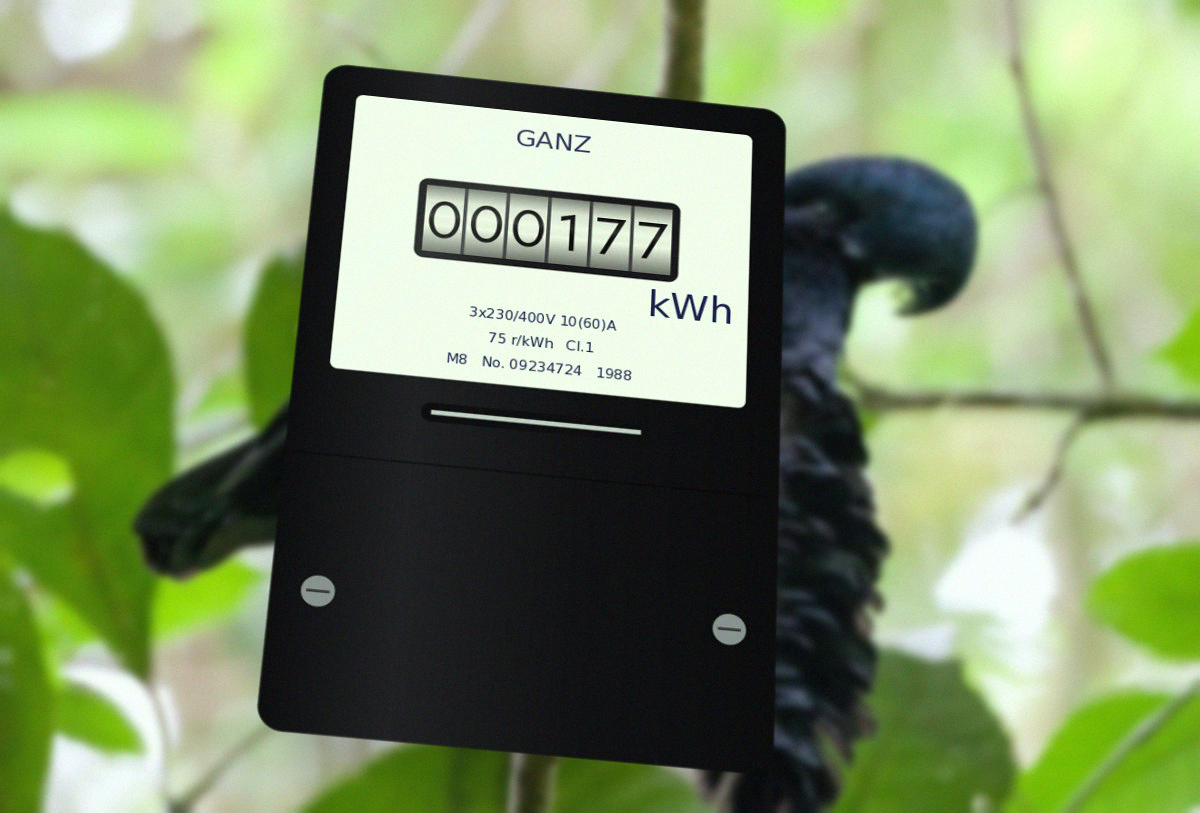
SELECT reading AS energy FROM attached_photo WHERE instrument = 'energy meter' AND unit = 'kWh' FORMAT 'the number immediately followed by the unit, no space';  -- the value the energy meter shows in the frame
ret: 177kWh
